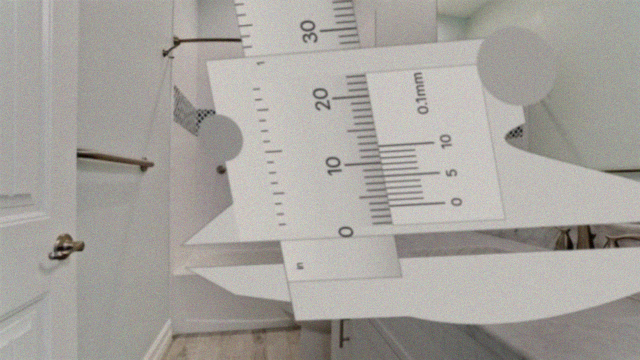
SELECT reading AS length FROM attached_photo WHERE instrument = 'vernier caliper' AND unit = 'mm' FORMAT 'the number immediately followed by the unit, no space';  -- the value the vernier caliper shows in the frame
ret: 3.5mm
